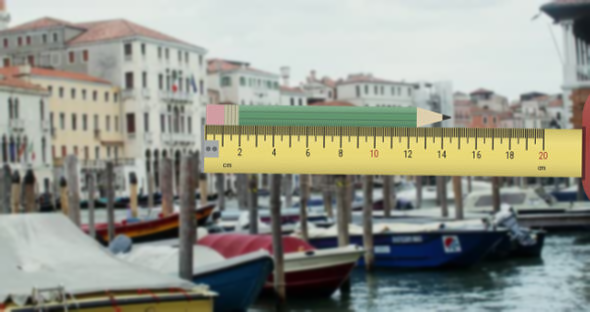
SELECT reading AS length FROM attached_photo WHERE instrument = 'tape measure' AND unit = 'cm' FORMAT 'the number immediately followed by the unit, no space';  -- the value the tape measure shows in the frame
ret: 14.5cm
